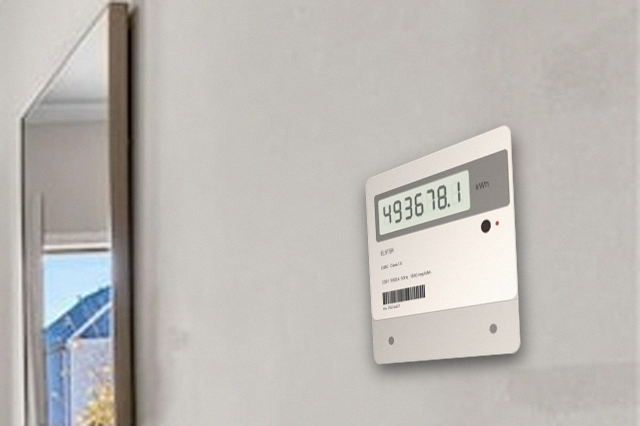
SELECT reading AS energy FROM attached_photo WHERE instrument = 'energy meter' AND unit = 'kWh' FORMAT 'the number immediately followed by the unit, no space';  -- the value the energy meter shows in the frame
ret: 493678.1kWh
